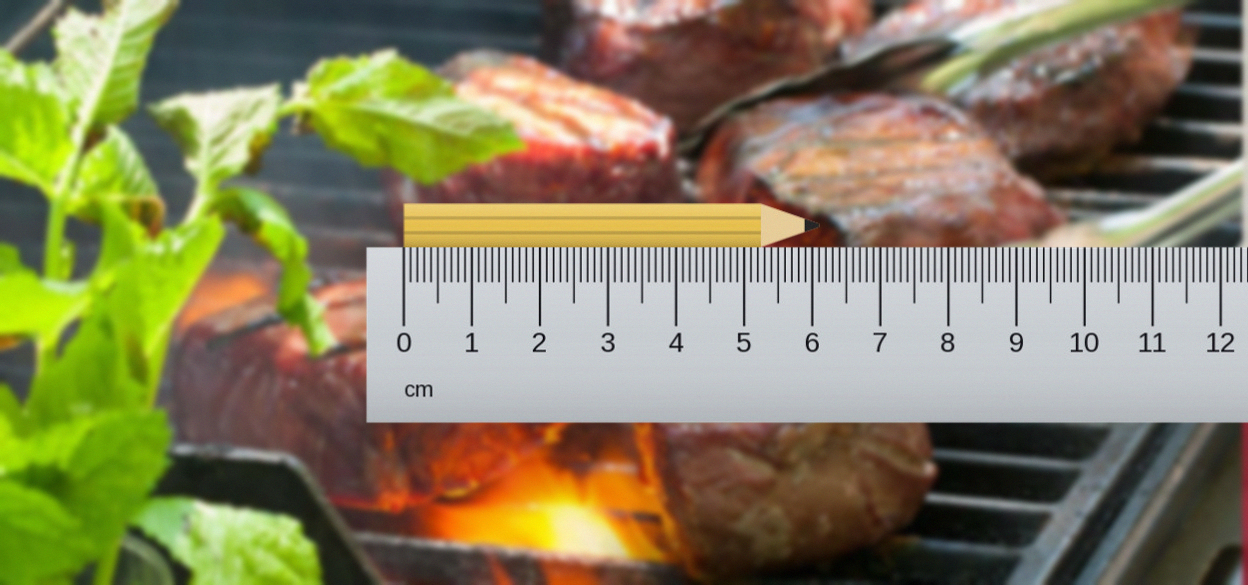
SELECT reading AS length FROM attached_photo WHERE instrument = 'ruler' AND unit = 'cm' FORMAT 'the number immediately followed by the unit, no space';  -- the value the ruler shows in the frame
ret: 6.1cm
